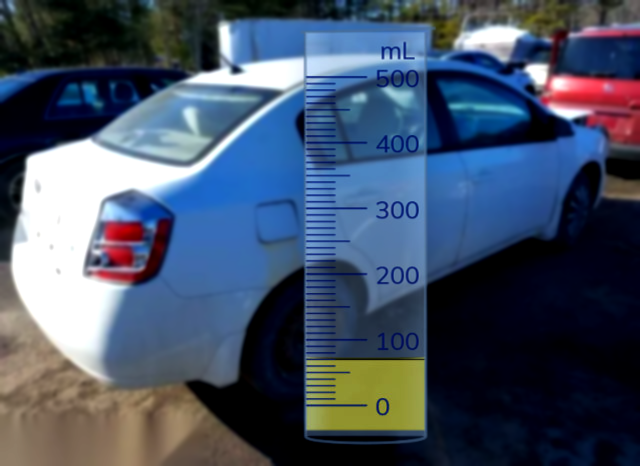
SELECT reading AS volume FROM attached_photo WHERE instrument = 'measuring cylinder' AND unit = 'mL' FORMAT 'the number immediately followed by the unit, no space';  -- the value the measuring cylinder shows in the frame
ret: 70mL
